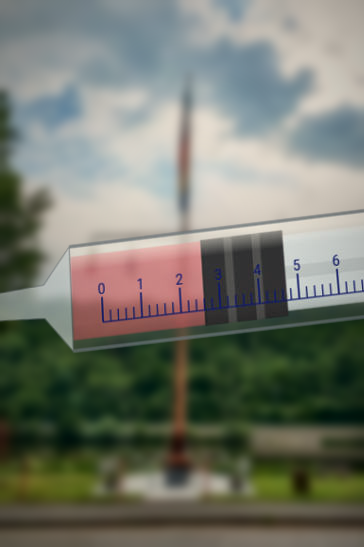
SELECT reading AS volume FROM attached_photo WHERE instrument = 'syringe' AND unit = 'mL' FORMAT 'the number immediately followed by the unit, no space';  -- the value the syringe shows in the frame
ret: 2.6mL
